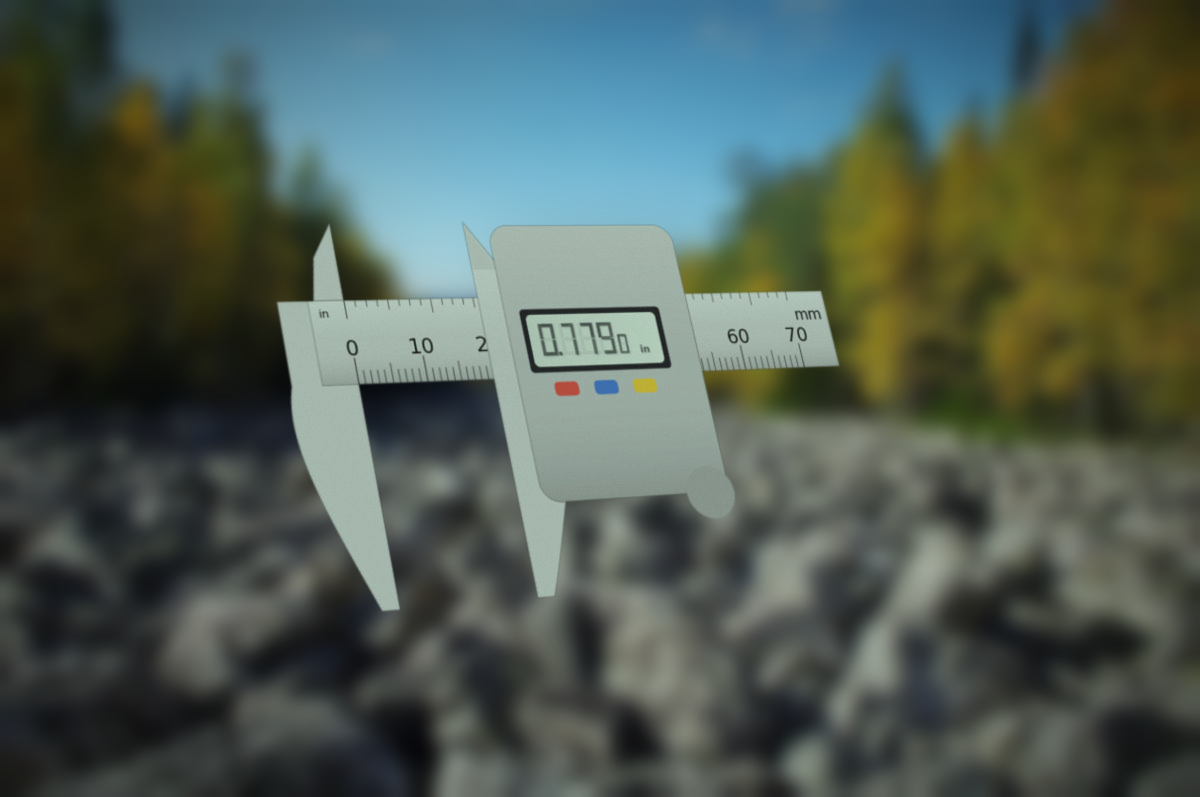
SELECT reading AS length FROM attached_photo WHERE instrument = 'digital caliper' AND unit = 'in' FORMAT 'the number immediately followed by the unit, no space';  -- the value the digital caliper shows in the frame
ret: 0.7790in
